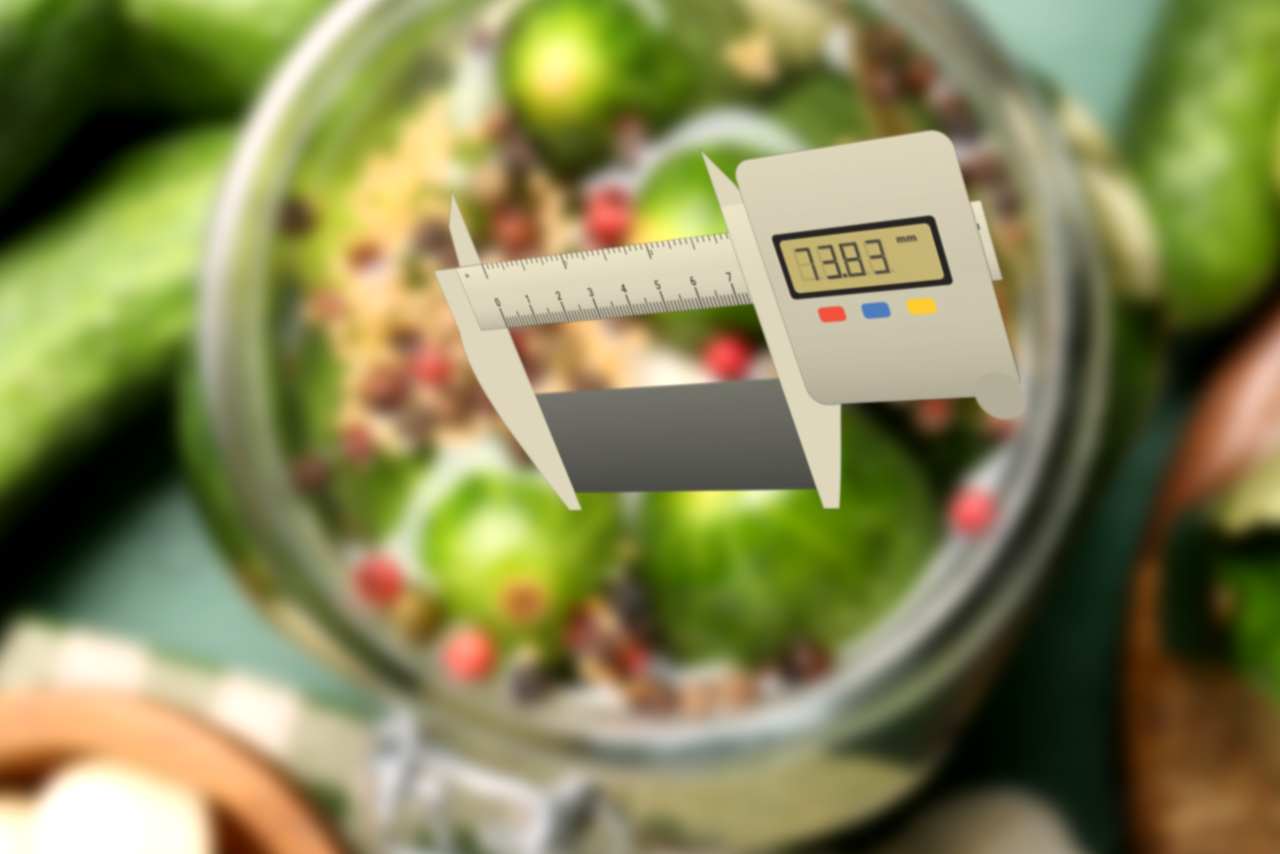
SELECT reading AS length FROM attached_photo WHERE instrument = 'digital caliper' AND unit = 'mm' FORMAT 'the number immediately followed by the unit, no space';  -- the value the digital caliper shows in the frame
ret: 73.83mm
